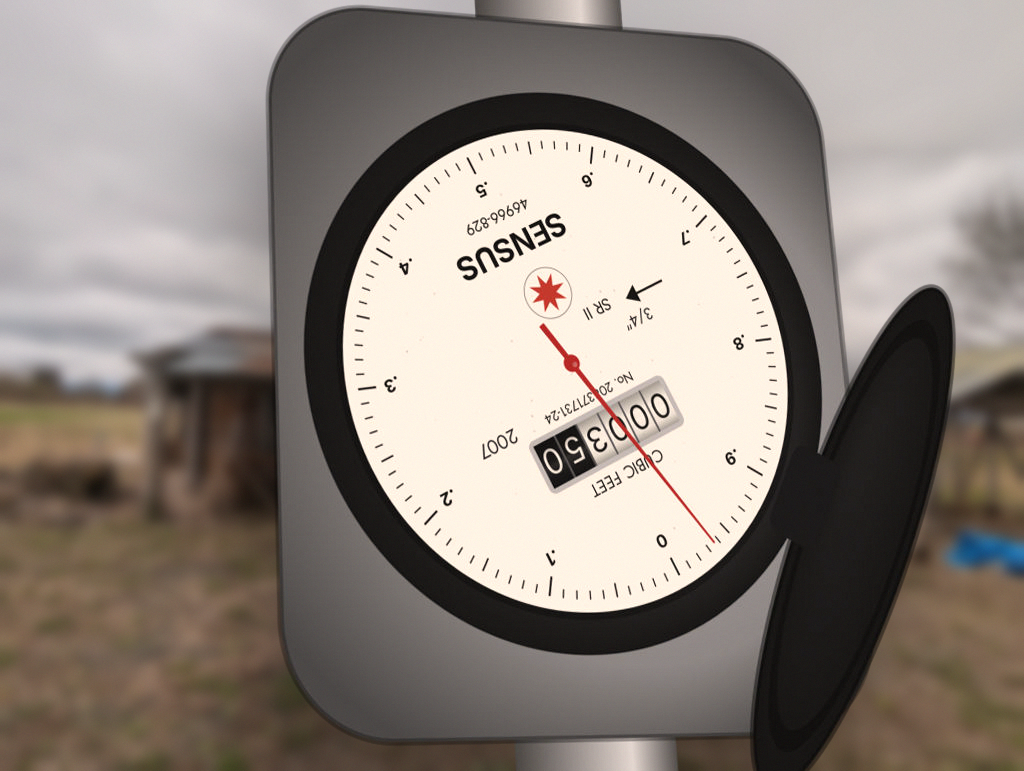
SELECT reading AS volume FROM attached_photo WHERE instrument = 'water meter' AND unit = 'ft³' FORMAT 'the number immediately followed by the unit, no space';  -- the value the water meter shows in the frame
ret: 349.96ft³
